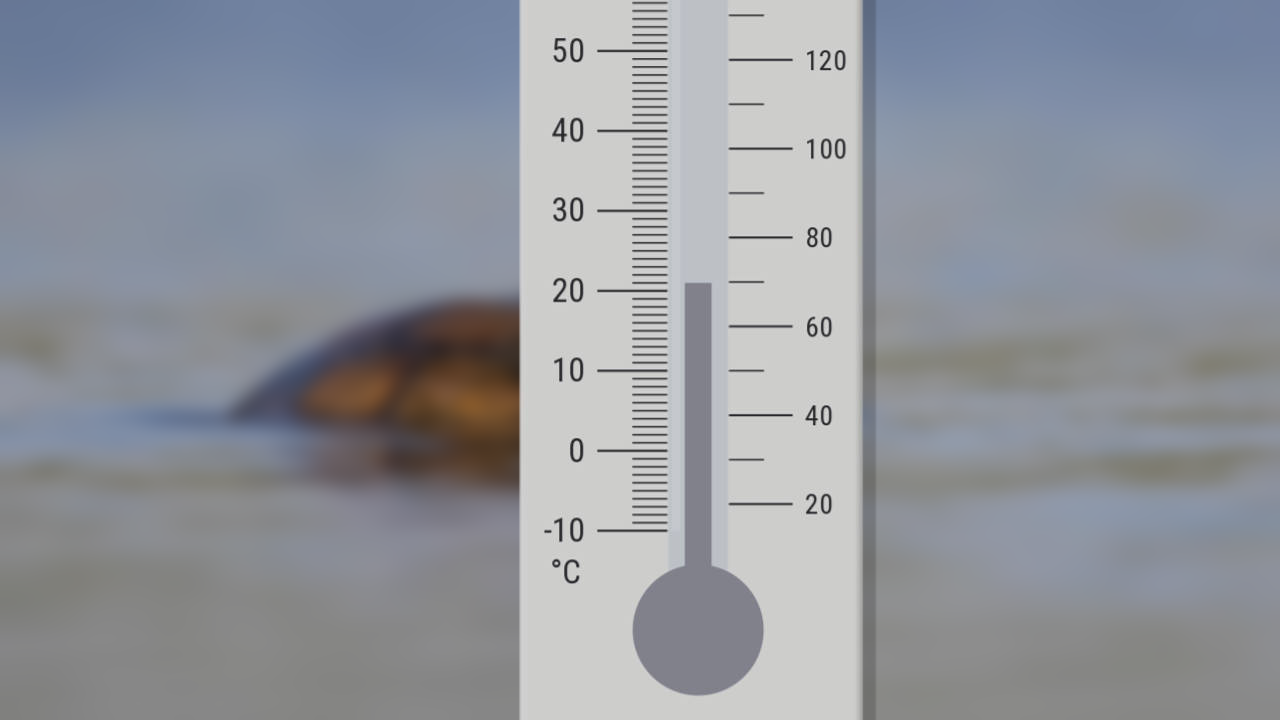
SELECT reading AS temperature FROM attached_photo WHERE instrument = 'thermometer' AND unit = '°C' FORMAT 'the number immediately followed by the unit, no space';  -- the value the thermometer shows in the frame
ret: 21°C
